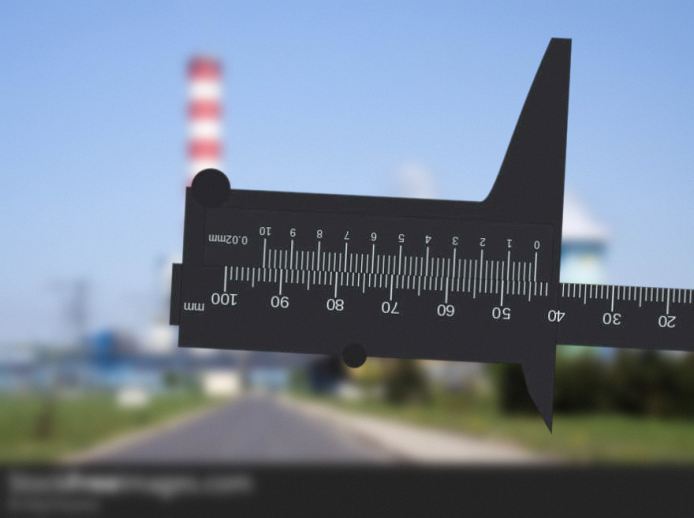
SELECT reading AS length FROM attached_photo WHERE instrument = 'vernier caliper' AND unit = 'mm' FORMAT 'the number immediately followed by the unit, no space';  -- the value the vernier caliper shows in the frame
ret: 44.2mm
